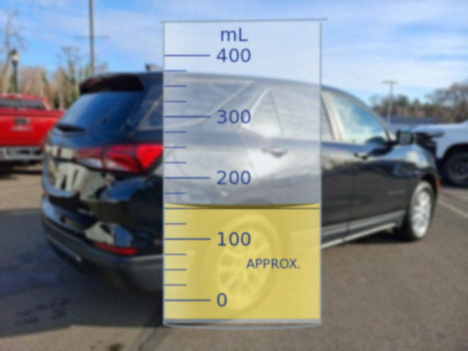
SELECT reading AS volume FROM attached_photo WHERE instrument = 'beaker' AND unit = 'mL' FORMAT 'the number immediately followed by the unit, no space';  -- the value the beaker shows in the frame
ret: 150mL
